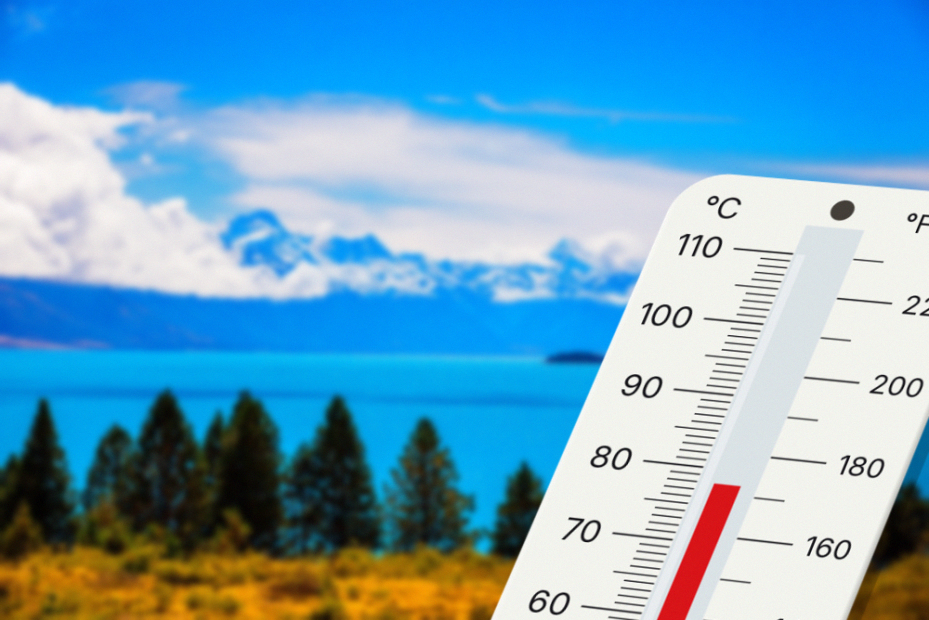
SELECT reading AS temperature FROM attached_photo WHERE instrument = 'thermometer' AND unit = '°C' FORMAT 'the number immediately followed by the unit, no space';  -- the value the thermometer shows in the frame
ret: 78°C
